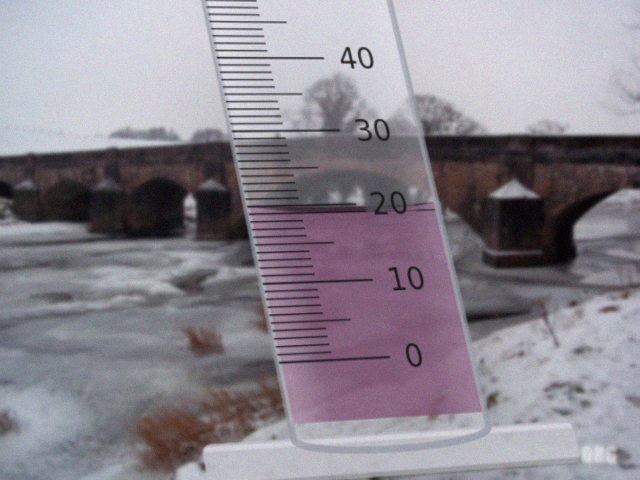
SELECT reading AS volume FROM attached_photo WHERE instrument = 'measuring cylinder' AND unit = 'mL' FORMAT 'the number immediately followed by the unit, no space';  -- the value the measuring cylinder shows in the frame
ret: 19mL
